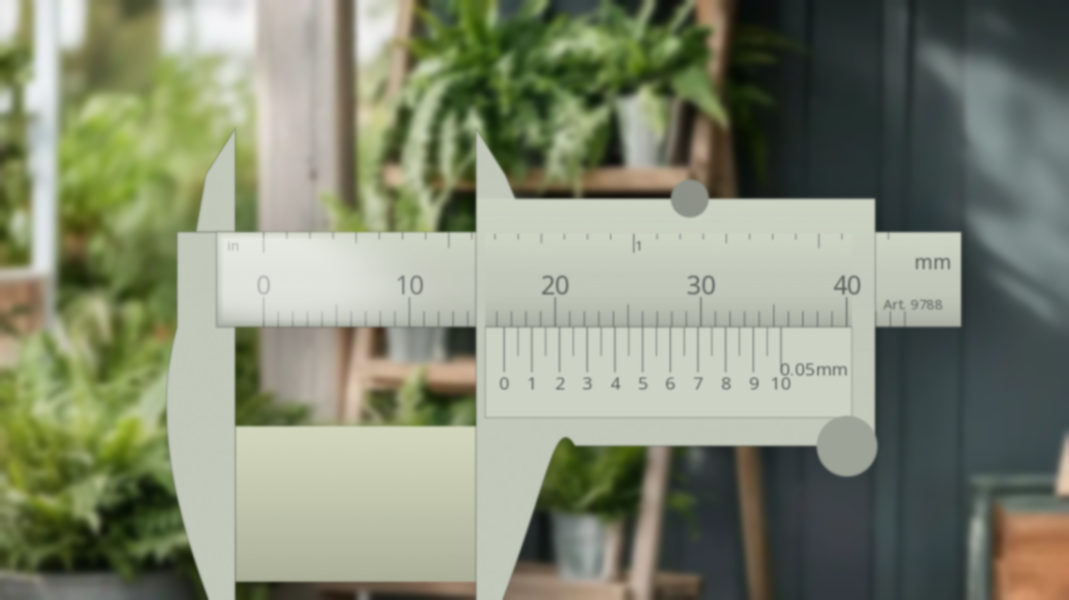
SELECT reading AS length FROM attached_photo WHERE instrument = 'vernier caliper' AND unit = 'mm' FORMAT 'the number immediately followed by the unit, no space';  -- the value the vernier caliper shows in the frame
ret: 16.5mm
